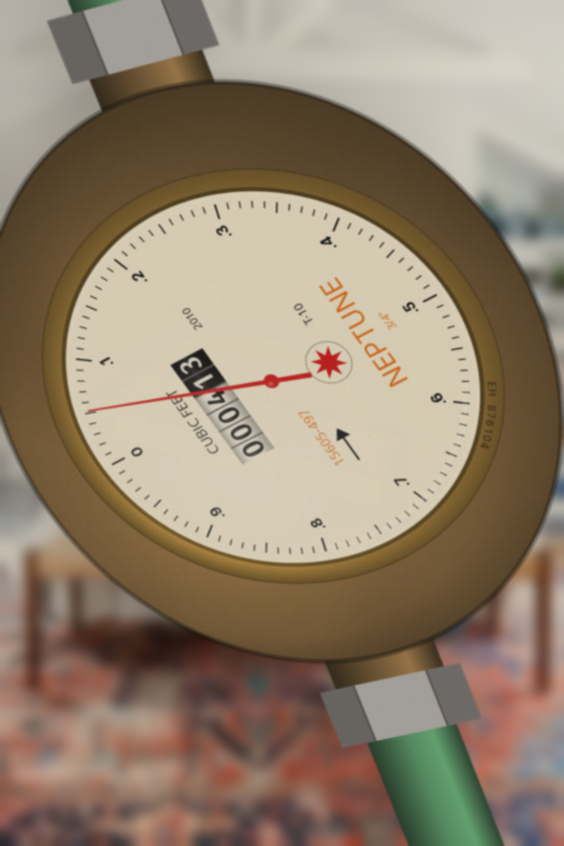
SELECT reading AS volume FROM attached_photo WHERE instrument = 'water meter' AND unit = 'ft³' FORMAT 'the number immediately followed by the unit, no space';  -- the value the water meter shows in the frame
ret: 413.05ft³
